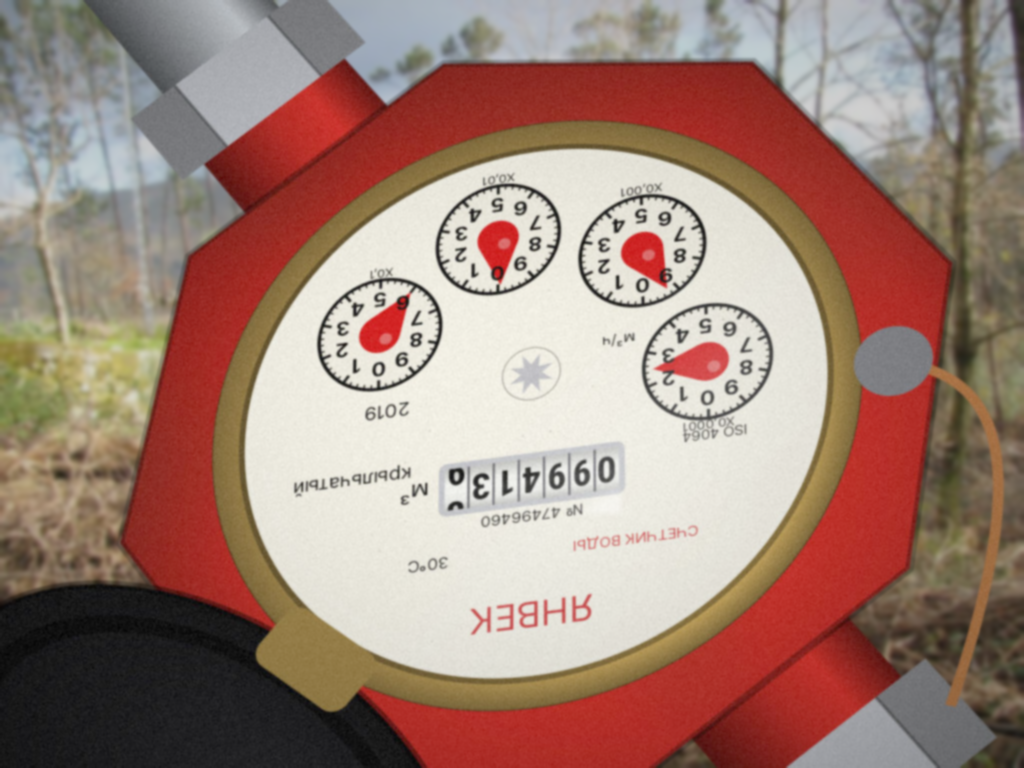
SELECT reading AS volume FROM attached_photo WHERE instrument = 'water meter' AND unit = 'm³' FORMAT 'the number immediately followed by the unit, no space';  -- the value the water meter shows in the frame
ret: 994138.5992m³
